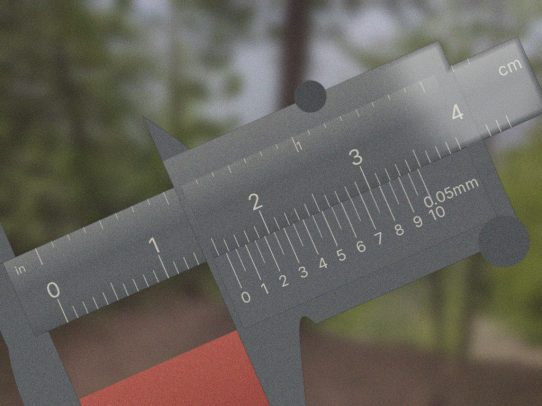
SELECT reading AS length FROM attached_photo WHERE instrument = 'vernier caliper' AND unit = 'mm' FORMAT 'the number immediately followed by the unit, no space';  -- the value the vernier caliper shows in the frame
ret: 15.7mm
